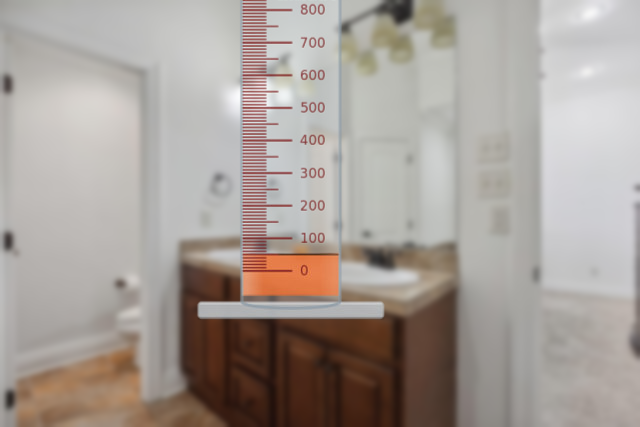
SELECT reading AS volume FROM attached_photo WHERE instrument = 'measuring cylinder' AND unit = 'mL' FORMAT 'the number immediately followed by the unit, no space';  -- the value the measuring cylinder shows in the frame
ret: 50mL
